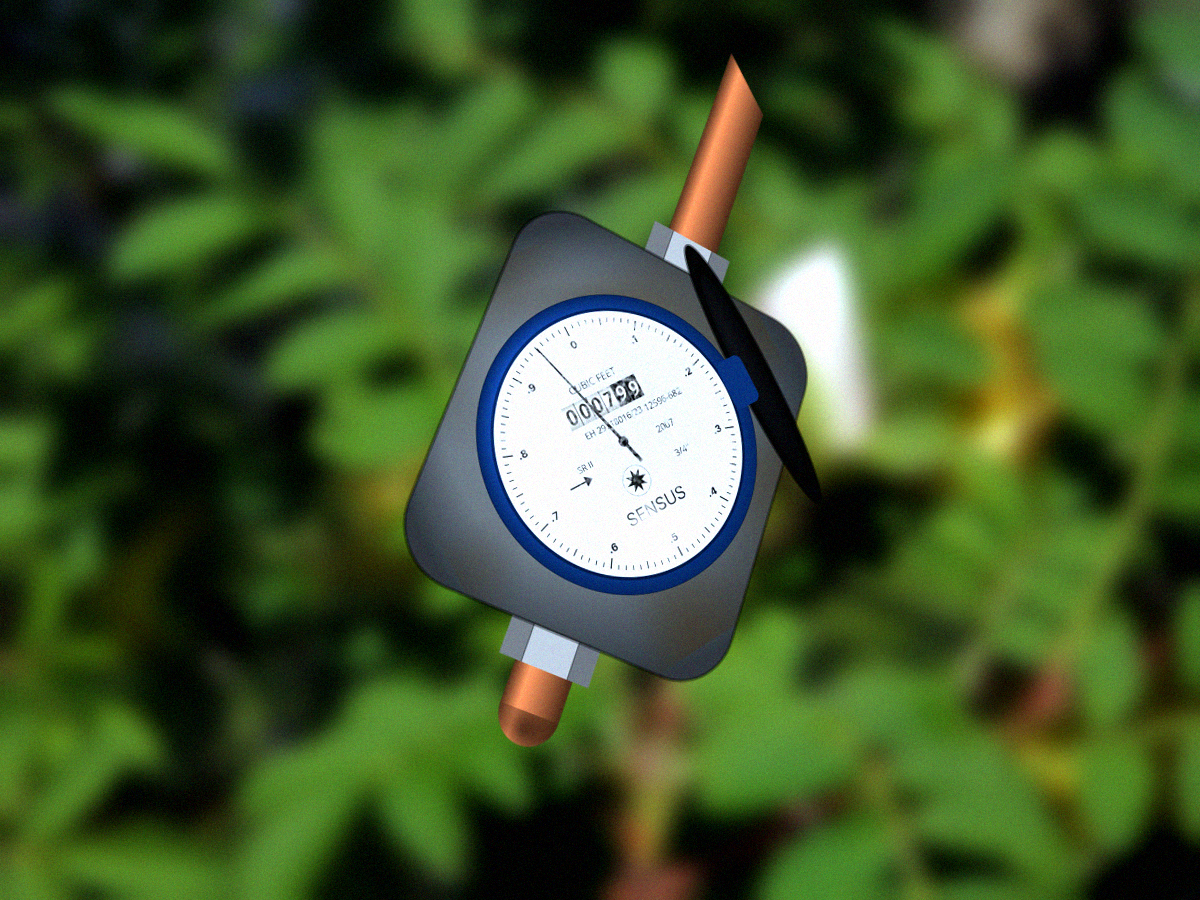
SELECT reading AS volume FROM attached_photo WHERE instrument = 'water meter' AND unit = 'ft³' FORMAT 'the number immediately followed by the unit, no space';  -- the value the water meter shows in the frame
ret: 798.95ft³
